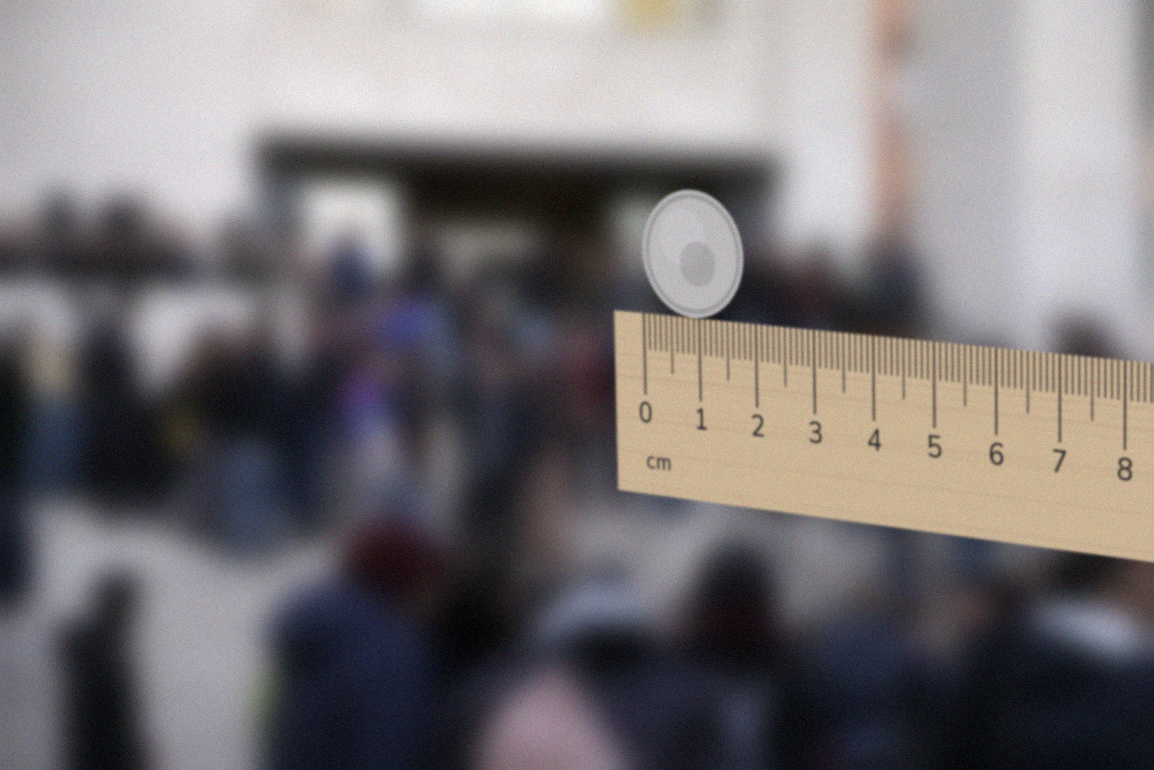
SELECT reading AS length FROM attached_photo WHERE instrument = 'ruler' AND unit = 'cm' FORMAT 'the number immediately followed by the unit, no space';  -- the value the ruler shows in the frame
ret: 1.8cm
